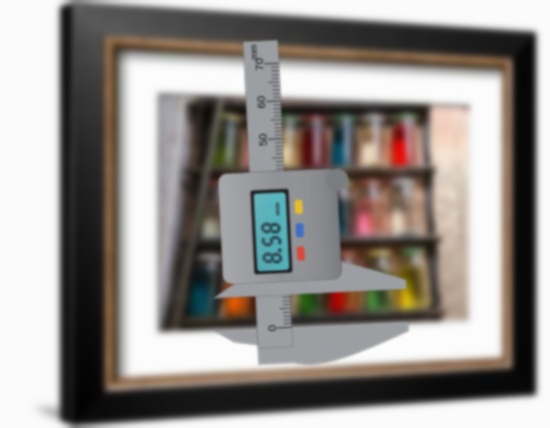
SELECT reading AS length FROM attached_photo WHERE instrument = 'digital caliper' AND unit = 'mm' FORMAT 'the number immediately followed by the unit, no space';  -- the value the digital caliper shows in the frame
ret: 8.58mm
